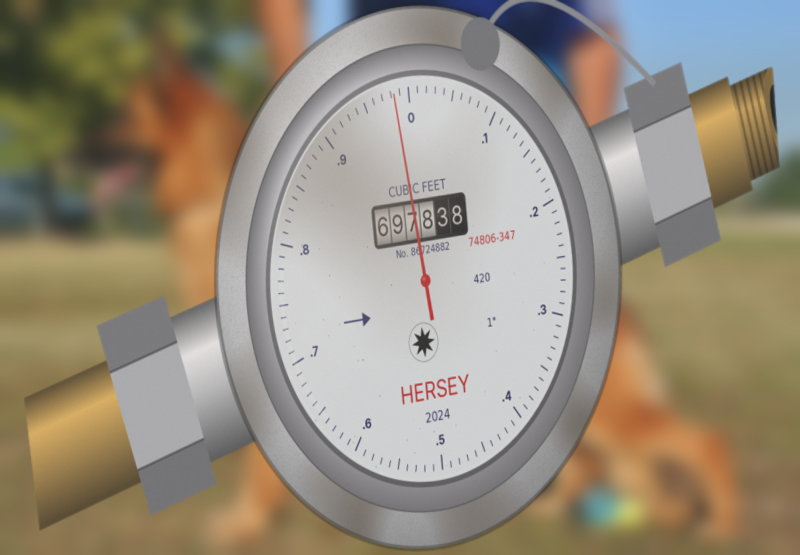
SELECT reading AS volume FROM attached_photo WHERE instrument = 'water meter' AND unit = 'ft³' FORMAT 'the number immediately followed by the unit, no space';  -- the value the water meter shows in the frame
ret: 697837.98ft³
